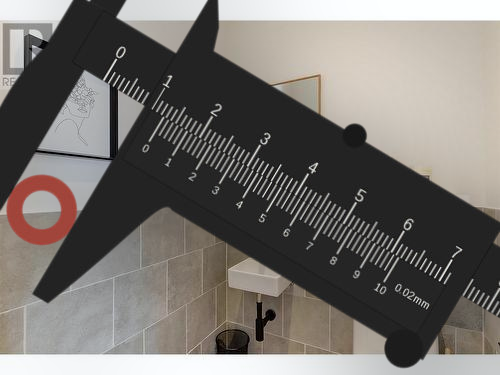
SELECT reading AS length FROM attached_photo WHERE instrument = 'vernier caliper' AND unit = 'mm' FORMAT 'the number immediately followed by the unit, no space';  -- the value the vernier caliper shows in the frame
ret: 12.6mm
